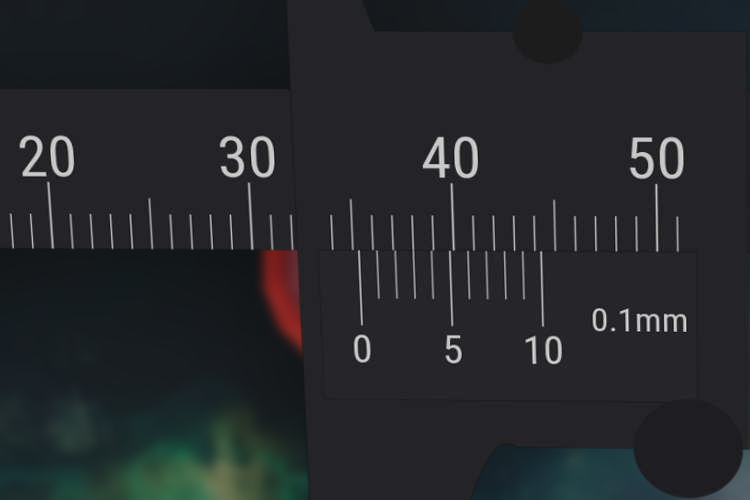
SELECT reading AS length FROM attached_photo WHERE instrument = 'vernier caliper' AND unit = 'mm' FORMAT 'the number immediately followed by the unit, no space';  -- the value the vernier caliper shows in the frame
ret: 35.3mm
